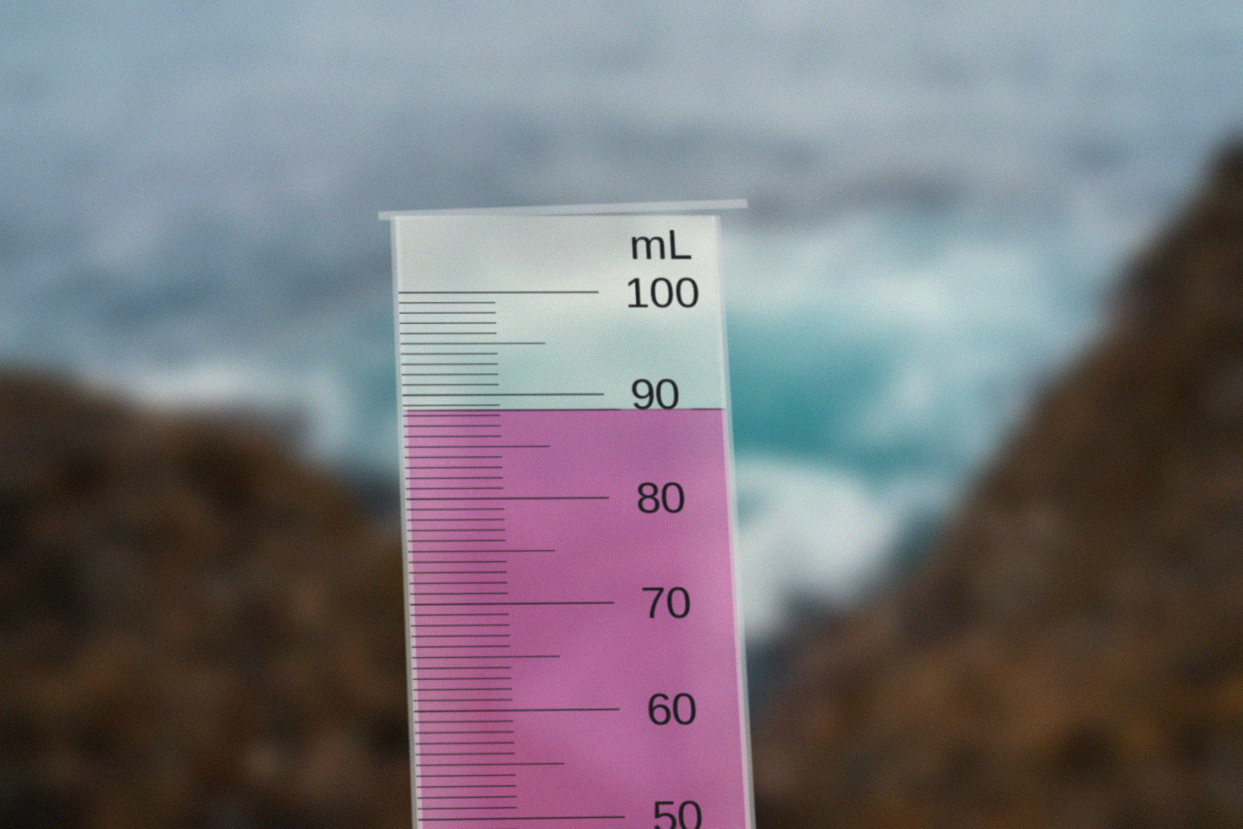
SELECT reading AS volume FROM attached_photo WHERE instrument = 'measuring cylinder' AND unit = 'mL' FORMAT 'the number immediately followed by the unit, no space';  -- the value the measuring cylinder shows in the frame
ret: 88.5mL
